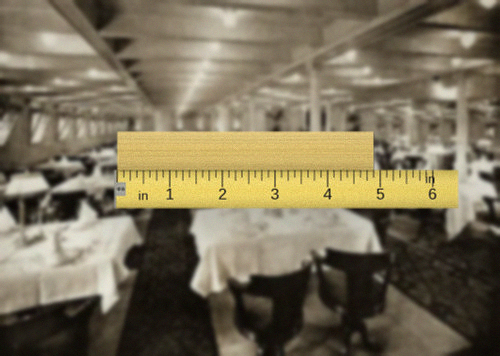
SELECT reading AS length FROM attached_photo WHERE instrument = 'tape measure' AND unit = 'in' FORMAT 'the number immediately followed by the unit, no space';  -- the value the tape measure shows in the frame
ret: 4.875in
